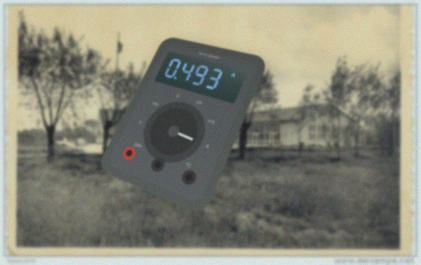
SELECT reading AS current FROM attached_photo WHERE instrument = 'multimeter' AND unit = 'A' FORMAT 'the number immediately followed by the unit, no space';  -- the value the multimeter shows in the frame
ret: 0.493A
